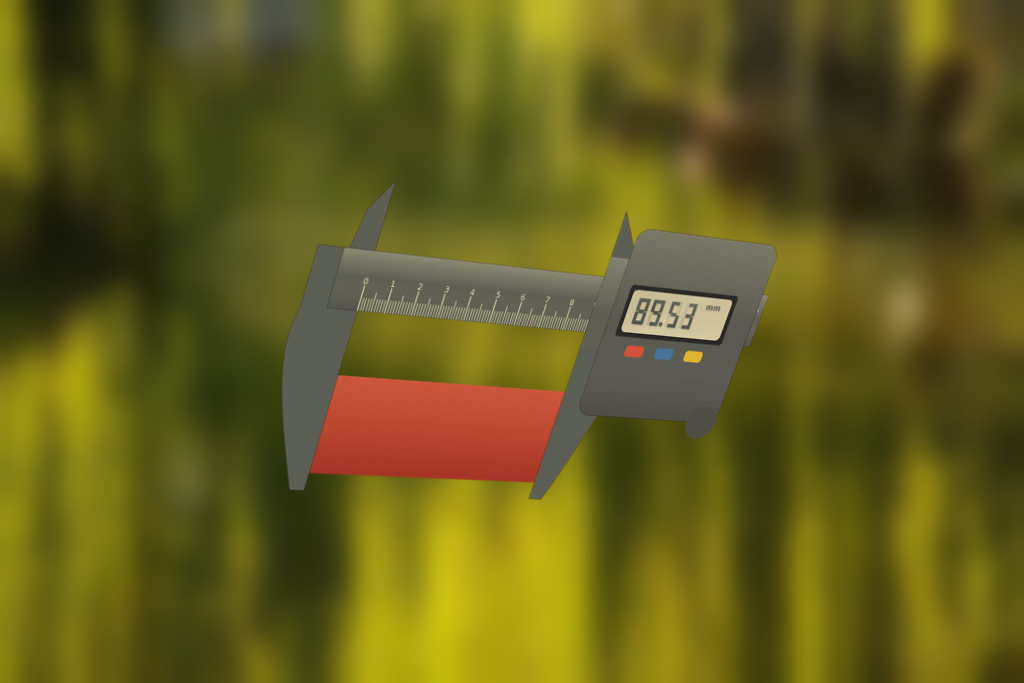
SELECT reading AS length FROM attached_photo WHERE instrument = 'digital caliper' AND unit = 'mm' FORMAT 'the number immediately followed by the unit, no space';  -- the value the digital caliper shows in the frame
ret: 89.53mm
